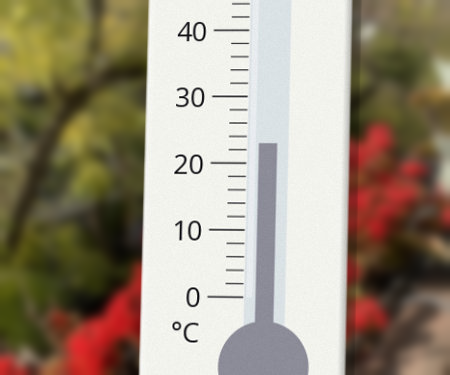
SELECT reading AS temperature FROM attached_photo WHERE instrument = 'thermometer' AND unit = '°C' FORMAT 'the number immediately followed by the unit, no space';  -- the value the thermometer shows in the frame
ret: 23°C
